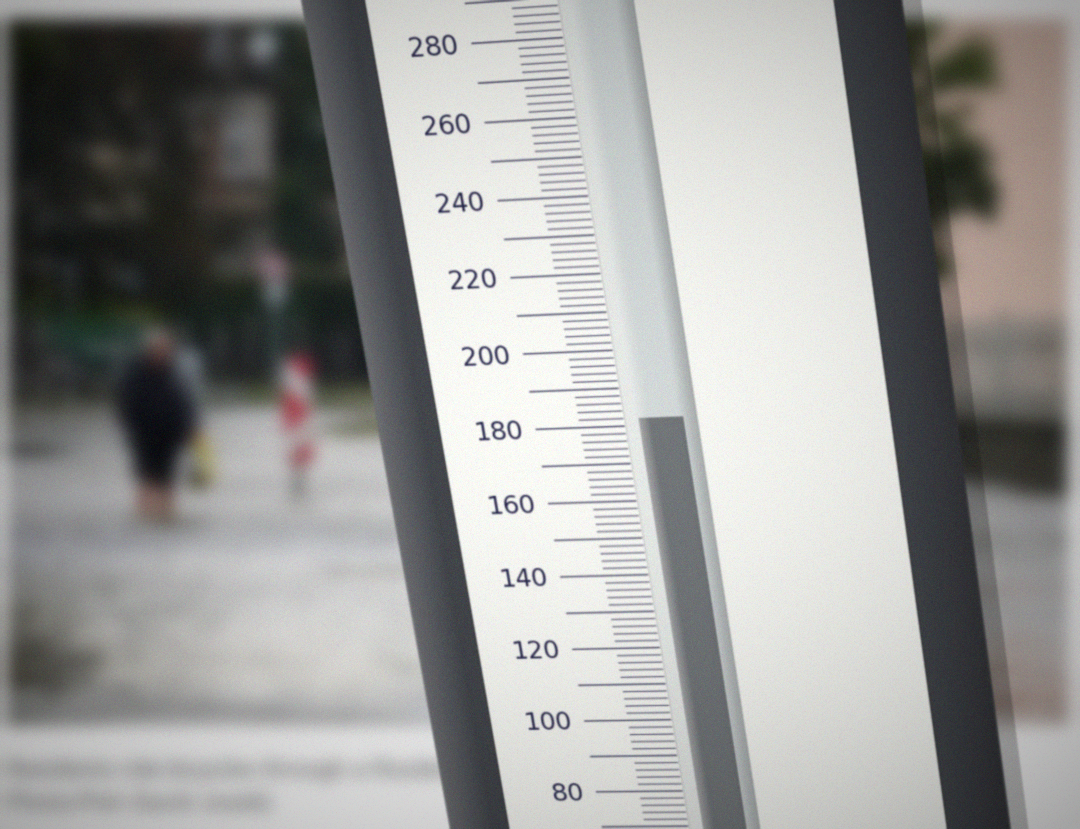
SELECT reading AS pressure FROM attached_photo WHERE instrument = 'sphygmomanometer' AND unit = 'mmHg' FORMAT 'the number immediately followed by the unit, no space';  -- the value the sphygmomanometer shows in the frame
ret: 182mmHg
